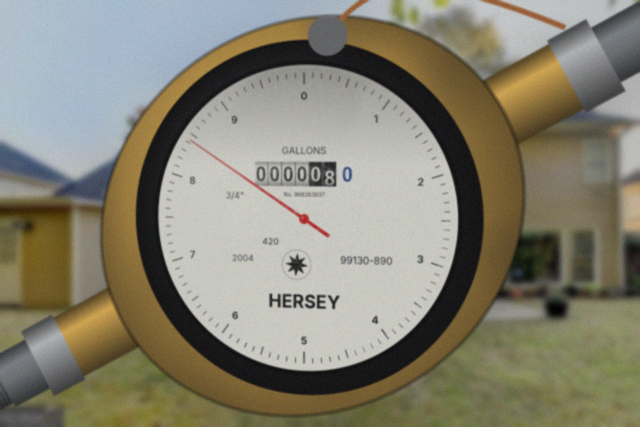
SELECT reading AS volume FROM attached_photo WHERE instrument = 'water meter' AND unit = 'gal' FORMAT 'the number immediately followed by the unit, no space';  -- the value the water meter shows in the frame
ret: 78.4gal
